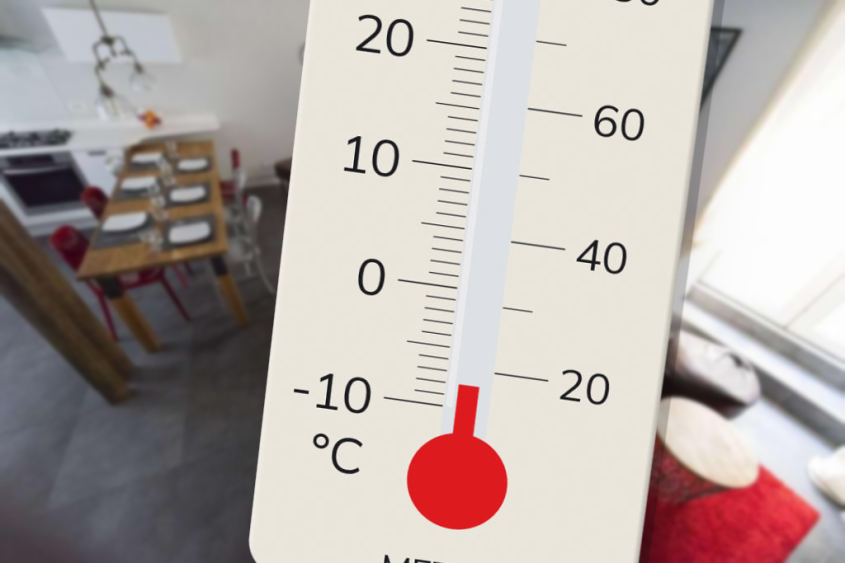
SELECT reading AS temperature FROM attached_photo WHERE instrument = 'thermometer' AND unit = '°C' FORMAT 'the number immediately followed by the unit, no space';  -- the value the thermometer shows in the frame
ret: -8°C
